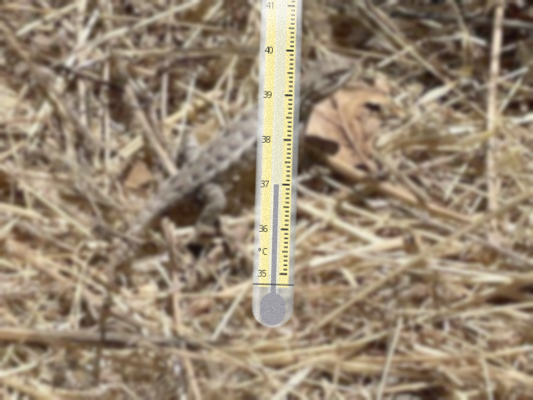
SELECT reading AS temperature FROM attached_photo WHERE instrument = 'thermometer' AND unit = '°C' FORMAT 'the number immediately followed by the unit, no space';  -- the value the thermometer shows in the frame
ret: 37°C
